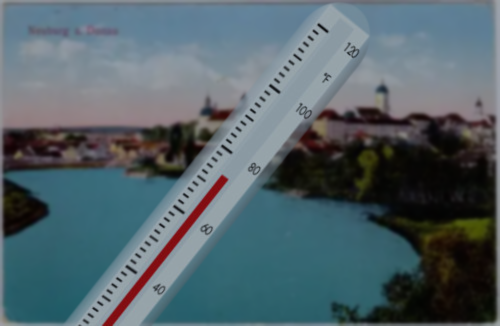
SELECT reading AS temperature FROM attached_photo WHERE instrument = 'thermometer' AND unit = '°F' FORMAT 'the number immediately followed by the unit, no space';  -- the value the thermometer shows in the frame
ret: 74°F
